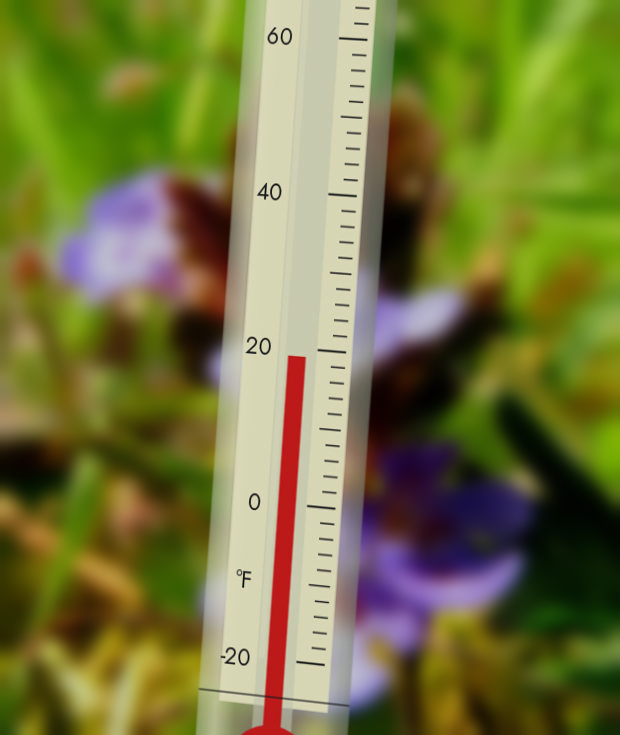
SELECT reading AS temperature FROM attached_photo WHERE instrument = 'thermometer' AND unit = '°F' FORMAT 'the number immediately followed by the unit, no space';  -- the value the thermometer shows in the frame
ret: 19°F
